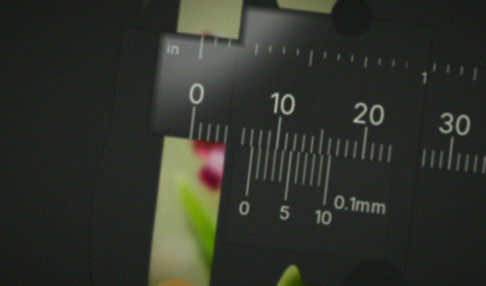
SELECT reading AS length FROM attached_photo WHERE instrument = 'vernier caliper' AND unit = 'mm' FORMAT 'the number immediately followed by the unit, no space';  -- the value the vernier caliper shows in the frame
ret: 7.2mm
